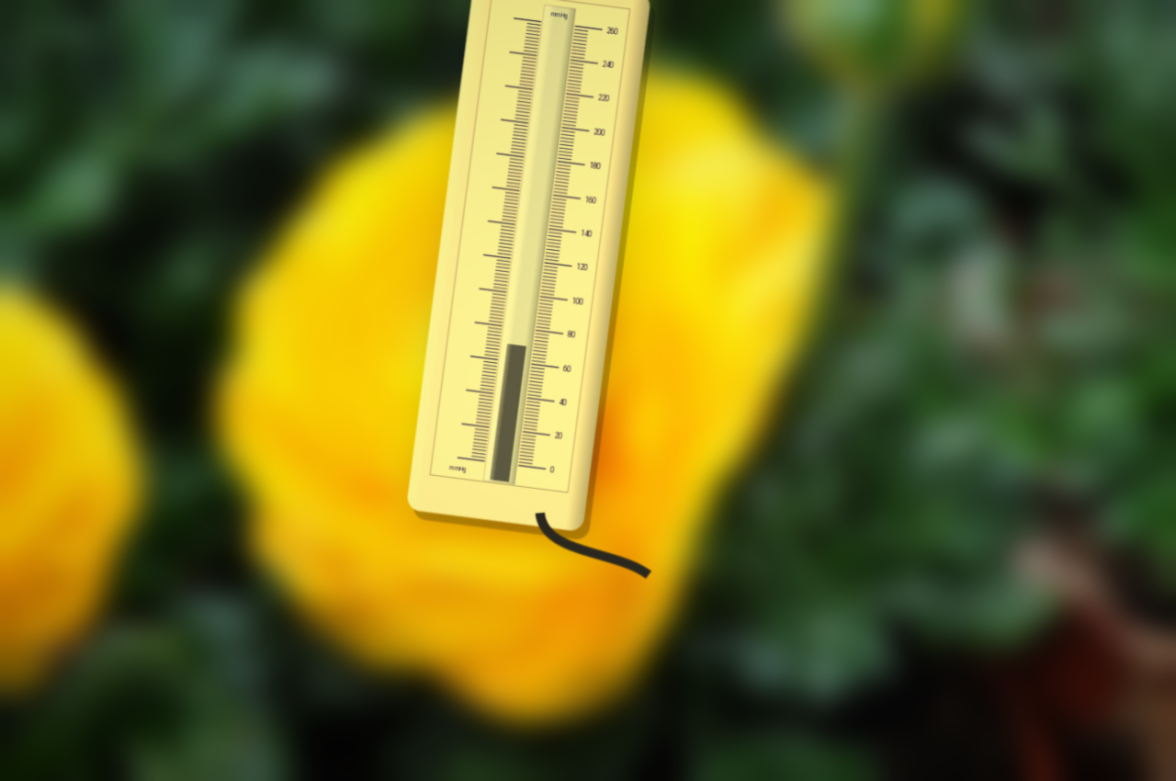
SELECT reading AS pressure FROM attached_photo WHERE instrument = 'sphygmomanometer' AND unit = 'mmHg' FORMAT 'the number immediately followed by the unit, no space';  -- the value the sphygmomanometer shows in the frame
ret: 70mmHg
